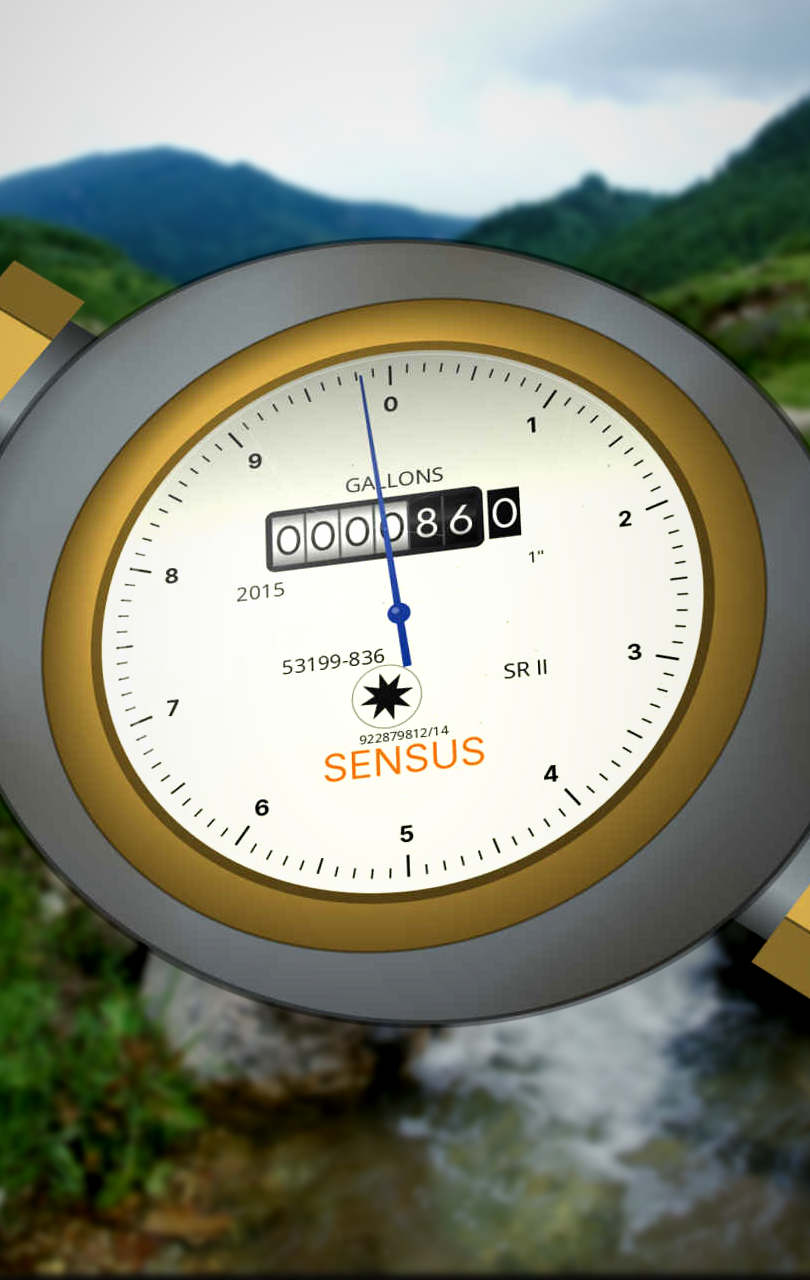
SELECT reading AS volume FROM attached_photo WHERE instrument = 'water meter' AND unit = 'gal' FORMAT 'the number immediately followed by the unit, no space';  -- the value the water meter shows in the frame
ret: 859.8gal
